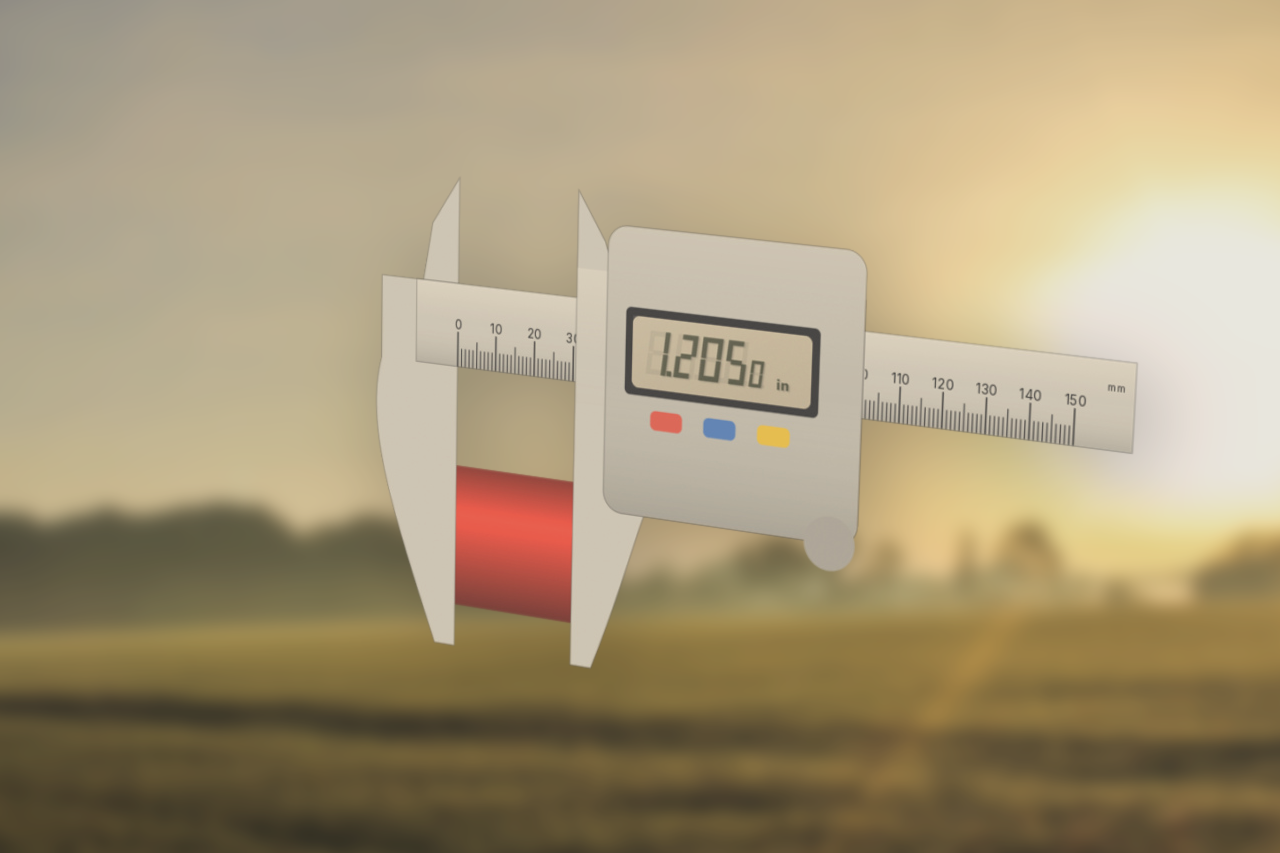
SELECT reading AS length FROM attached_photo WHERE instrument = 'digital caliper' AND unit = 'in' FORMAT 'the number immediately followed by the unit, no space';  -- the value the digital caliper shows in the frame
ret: 1.2050in
